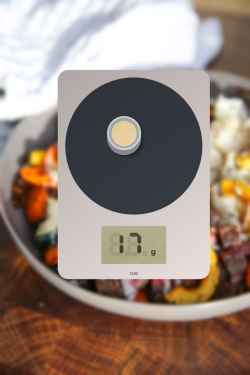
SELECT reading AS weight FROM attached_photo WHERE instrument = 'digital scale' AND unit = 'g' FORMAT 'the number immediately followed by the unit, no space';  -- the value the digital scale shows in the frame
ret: 17g
